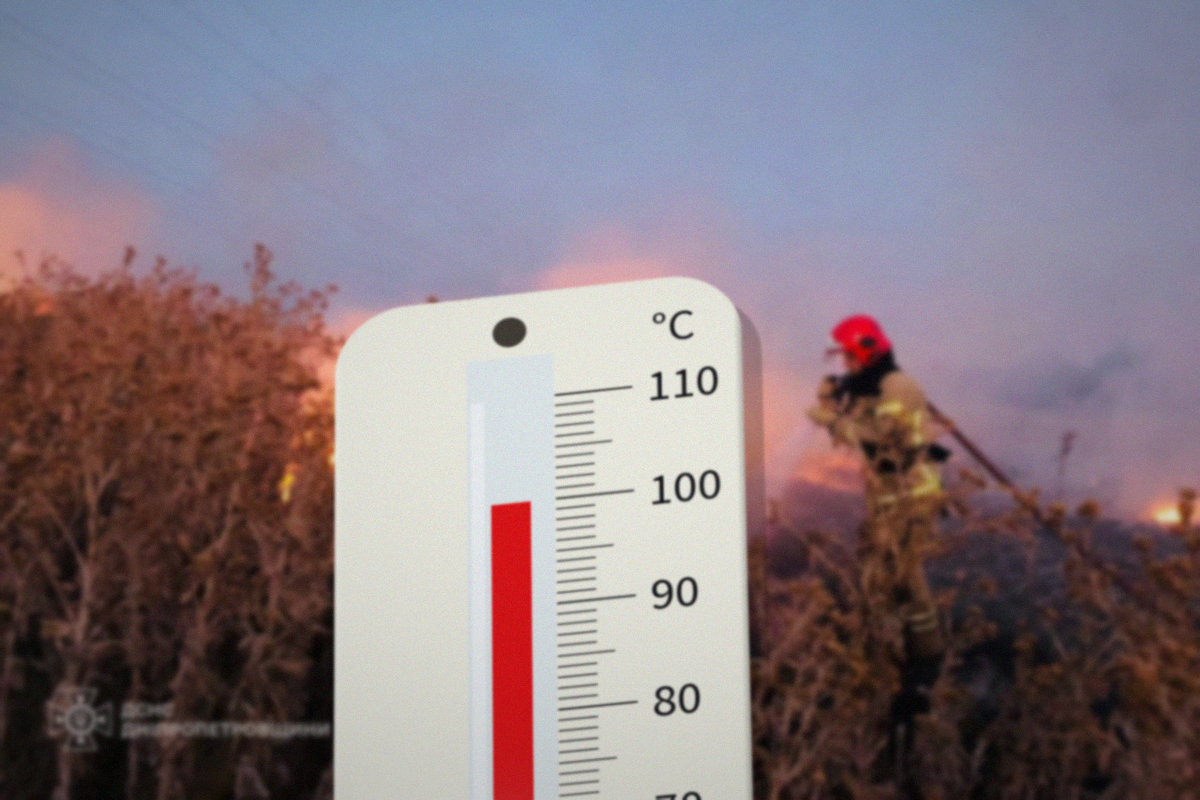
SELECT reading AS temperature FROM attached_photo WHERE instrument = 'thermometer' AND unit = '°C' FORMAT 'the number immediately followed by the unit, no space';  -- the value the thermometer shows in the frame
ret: 100°C
